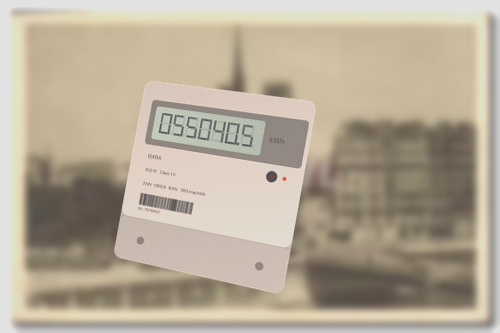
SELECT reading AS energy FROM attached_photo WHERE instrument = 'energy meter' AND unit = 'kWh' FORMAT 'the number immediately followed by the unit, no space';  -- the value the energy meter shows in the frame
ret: 55040.5kWh
